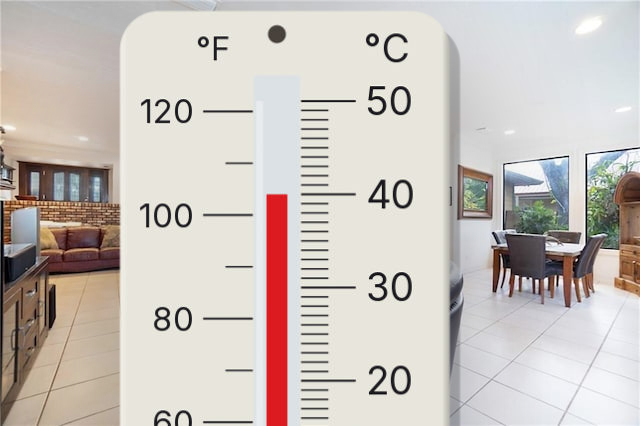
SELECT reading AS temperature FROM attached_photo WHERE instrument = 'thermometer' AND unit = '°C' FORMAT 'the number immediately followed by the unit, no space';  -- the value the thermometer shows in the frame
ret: 40°C
